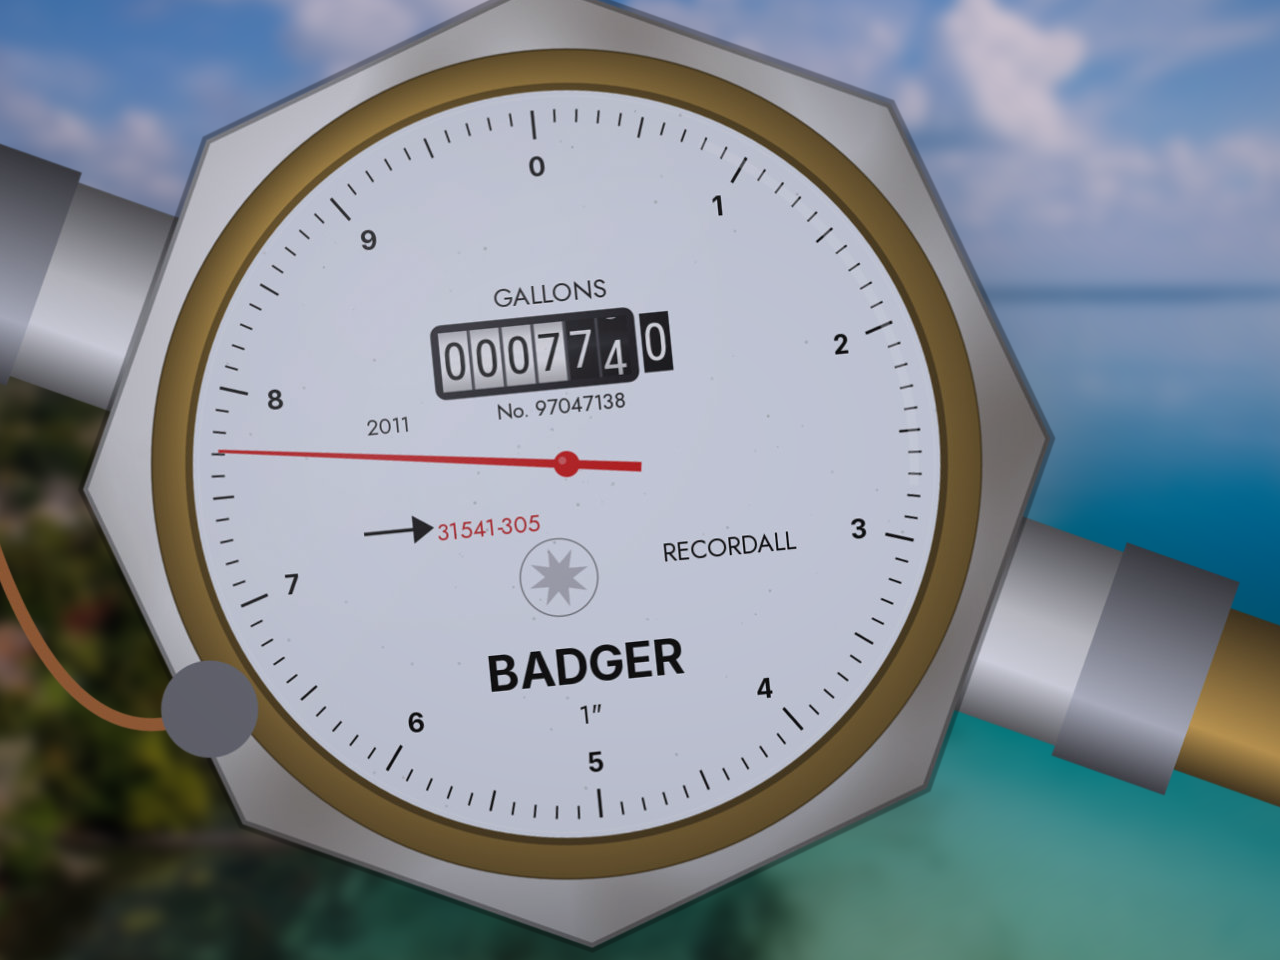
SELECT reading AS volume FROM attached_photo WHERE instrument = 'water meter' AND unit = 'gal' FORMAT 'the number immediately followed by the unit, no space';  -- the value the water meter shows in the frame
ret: 7737.7gal
